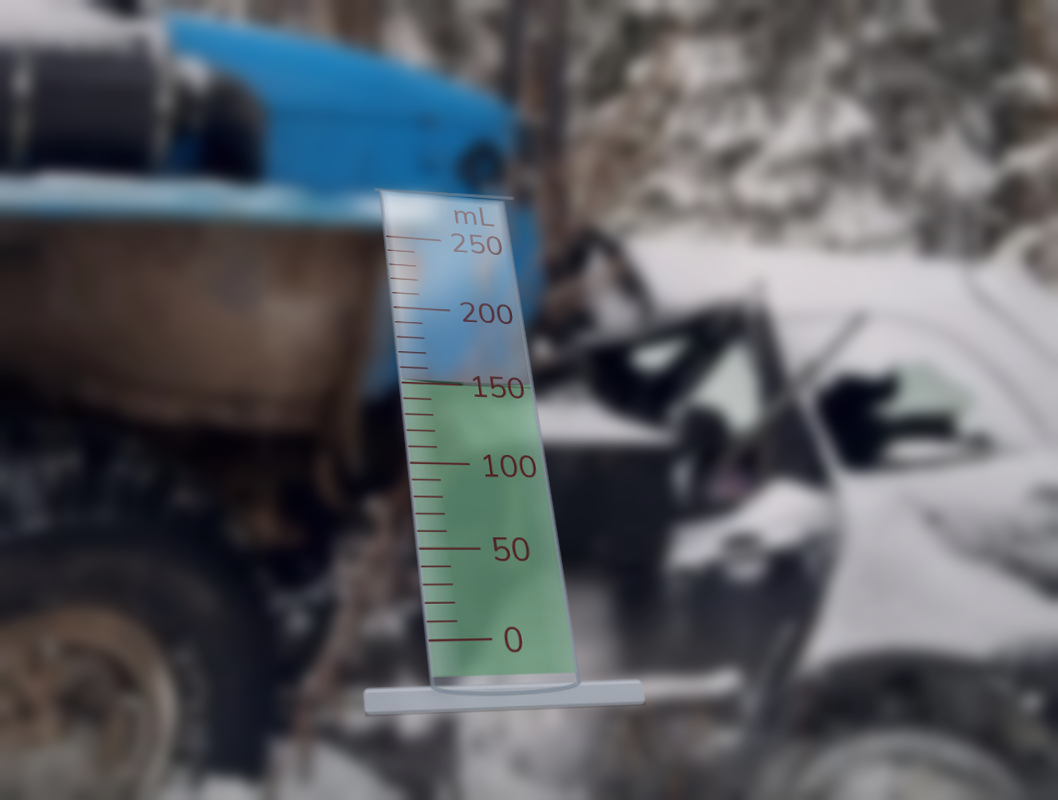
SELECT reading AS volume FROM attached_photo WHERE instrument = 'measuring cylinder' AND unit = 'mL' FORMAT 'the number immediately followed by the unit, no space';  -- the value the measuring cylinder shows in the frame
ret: 150mL
